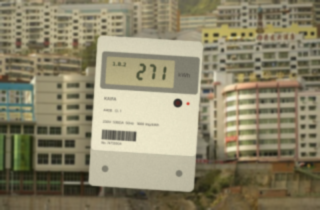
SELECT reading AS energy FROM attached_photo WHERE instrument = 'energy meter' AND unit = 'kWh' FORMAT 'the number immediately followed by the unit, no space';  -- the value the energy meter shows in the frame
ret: 271kWh
